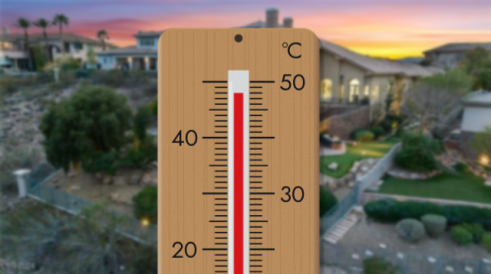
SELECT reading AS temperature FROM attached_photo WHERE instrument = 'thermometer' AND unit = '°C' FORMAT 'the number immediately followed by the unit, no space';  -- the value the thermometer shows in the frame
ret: 48°C
